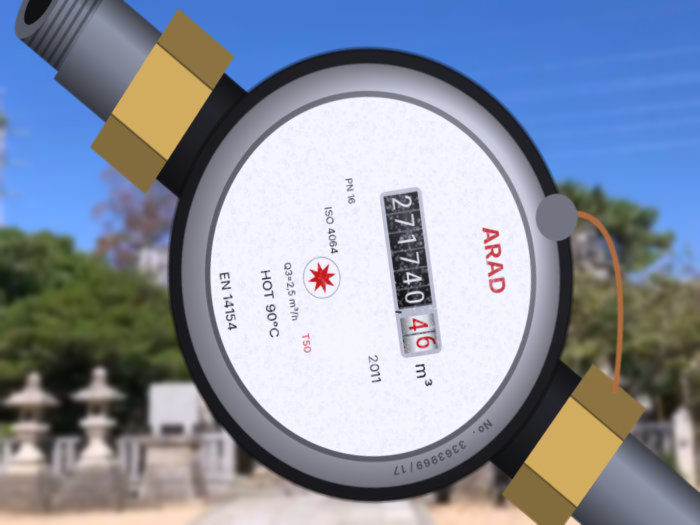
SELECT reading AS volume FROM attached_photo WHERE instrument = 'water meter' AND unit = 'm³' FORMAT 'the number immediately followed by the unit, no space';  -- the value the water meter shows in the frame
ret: 271740.46m³
